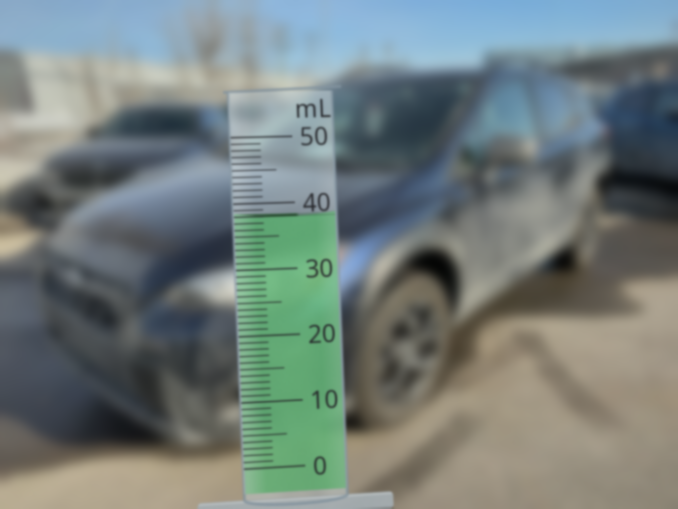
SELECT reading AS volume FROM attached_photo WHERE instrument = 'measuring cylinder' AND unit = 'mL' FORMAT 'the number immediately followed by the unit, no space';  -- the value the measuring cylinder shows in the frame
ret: 38mL
